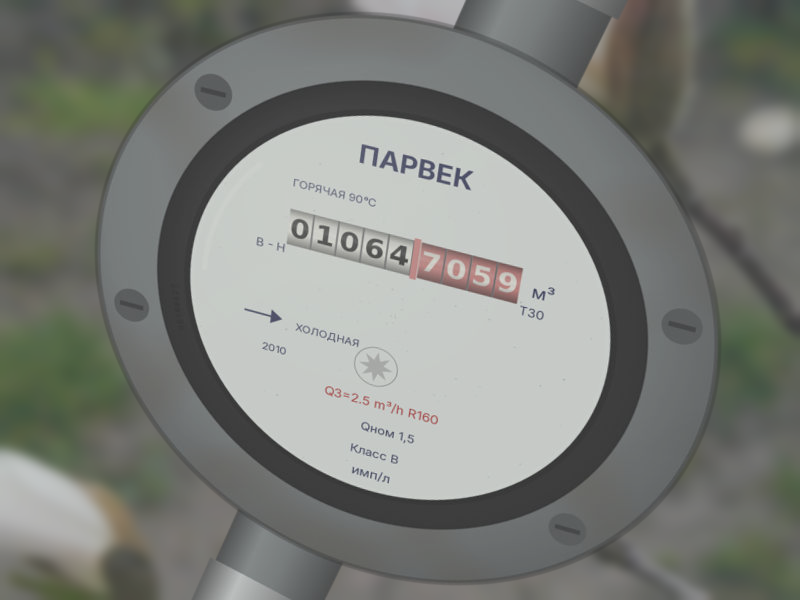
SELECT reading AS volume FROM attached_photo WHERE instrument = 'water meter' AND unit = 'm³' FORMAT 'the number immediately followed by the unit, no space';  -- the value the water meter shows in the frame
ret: 1064.7059m³
